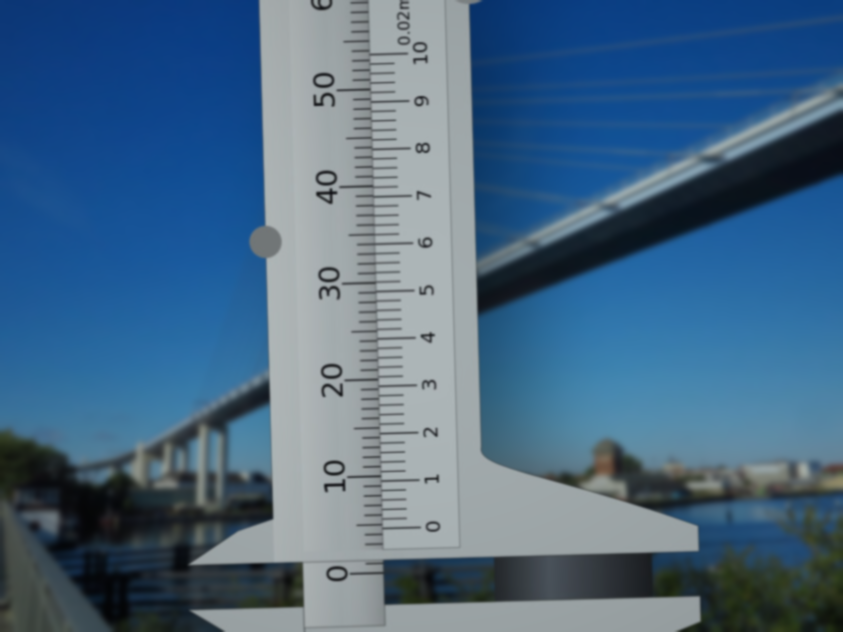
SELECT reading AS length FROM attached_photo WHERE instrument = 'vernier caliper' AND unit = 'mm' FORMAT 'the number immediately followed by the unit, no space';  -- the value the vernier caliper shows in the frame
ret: 4.6mm
